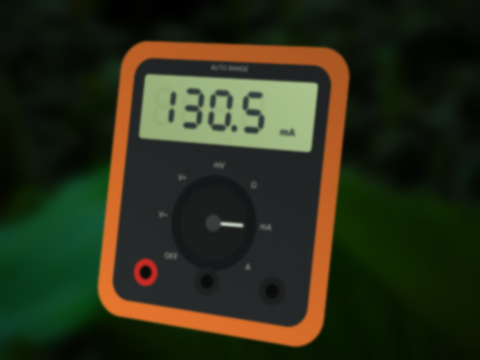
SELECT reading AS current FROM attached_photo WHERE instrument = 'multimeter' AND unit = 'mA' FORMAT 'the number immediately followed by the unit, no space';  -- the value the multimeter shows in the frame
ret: 130.5mA
